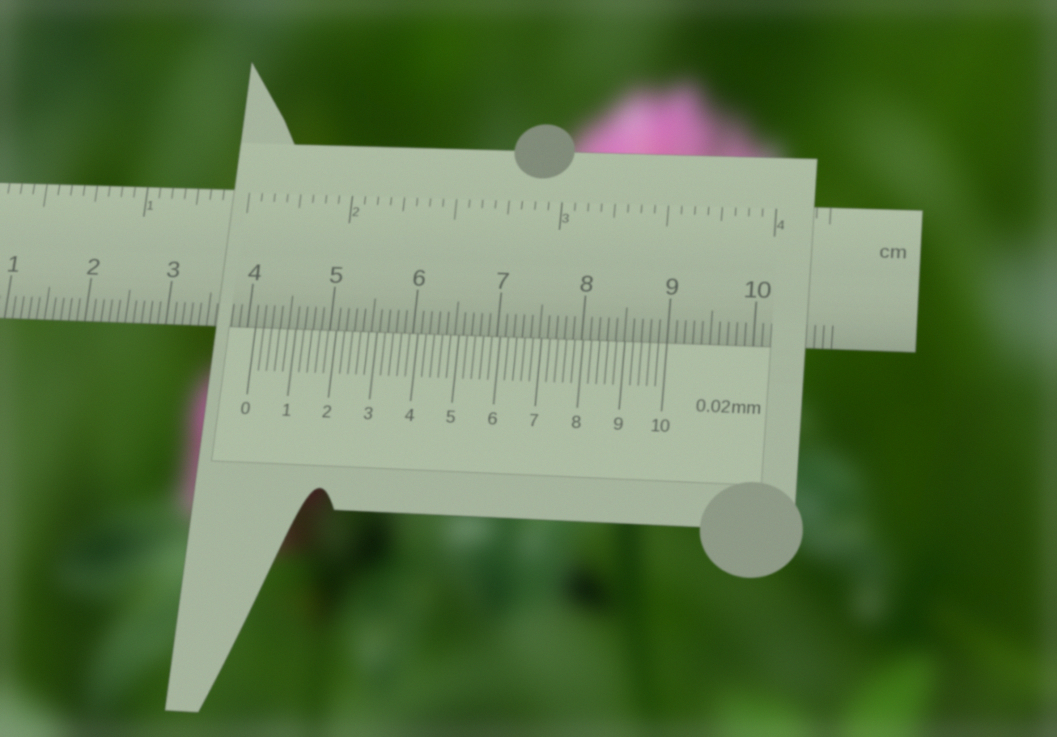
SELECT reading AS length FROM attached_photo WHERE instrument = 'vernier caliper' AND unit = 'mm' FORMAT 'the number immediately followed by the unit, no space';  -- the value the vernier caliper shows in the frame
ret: 41.0mm
